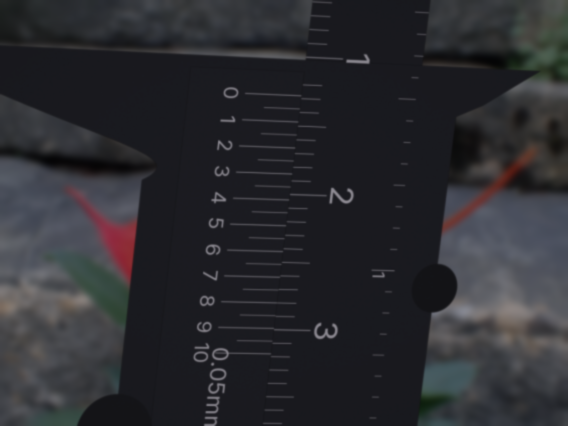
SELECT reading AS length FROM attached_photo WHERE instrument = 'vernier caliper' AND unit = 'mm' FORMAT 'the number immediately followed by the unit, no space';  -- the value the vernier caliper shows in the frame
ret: 12.8mm
